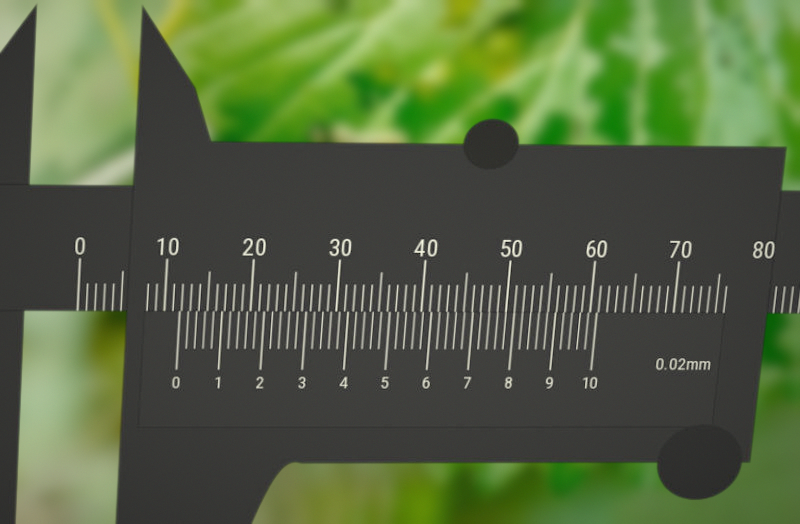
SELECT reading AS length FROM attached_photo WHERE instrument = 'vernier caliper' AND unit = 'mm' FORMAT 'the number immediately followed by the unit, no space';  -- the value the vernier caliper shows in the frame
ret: 11.8mm
